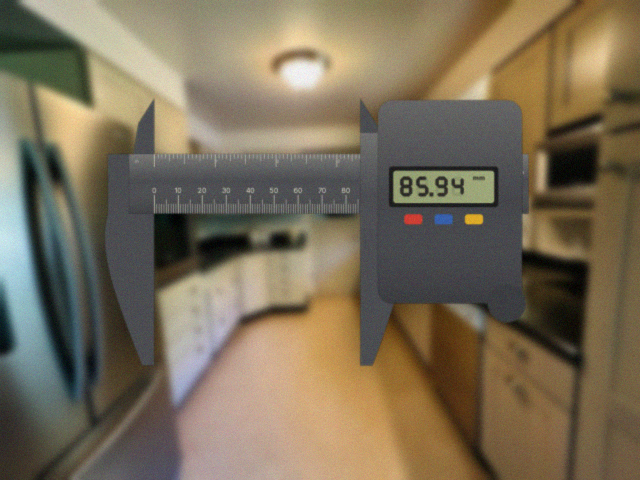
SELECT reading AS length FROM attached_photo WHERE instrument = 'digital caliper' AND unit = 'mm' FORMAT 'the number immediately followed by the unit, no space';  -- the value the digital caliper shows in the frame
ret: 85.94mm
